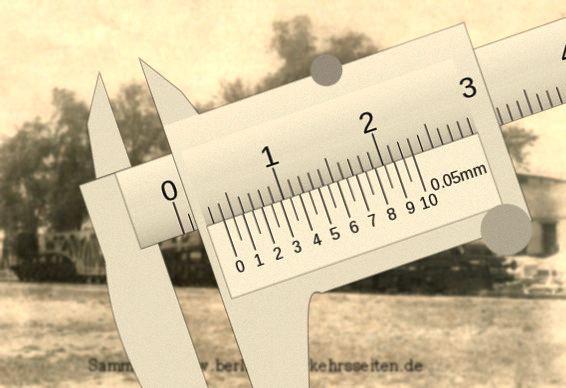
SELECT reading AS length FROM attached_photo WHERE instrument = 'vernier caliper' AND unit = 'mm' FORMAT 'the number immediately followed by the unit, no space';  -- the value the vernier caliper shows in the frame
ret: 4.0mm
